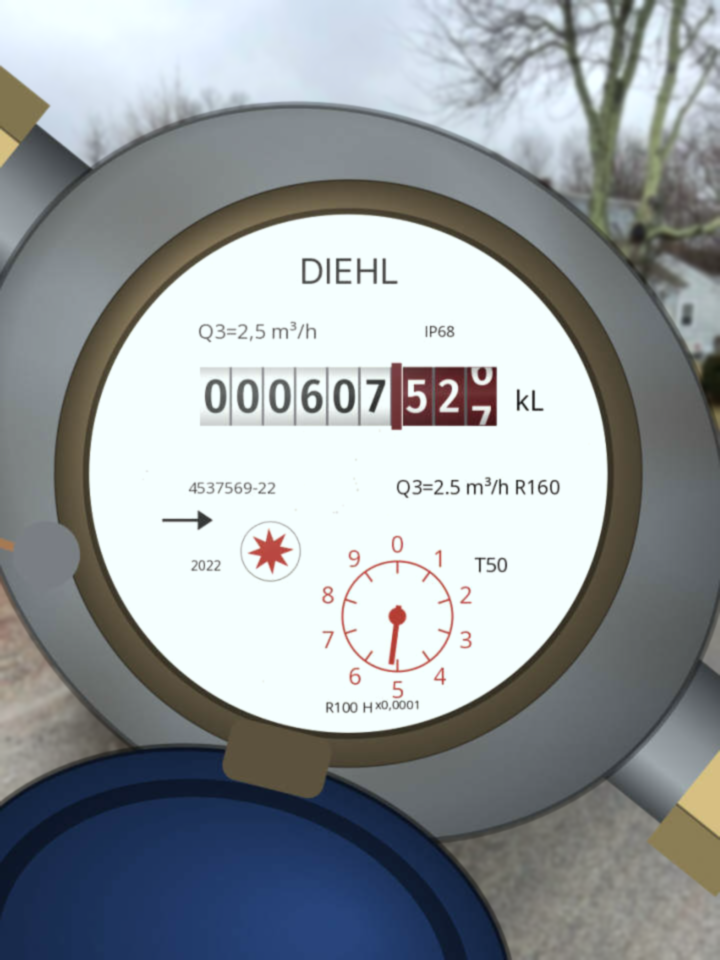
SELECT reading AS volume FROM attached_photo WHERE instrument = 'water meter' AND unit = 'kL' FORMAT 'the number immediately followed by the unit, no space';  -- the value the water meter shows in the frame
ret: 607.5265kL
